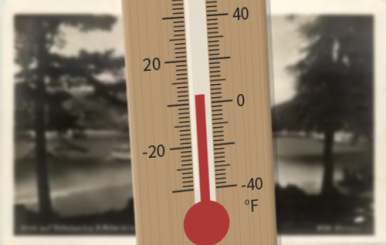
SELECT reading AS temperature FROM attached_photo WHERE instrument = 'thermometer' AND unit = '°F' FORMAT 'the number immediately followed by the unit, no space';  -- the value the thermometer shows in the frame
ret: 4°F
